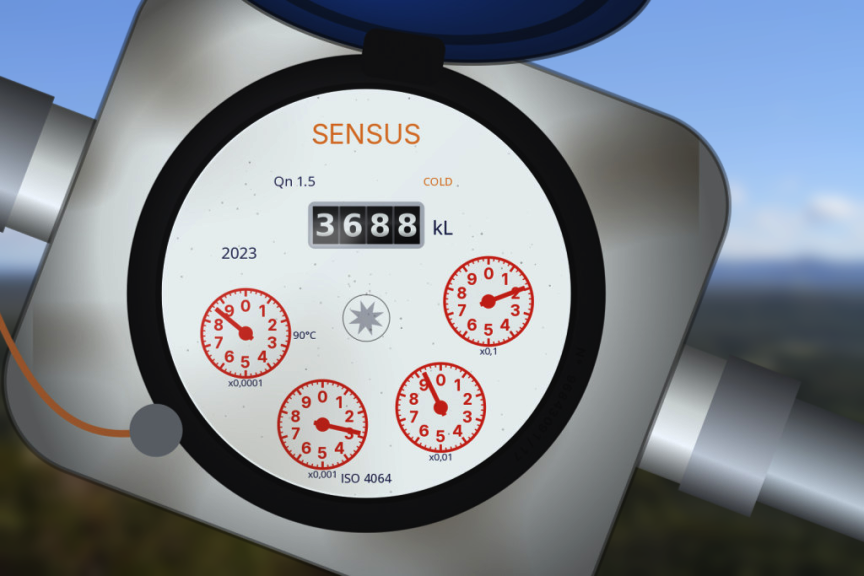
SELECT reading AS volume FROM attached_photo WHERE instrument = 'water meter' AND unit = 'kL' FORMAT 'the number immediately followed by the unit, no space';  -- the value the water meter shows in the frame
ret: 3688.1928kL
